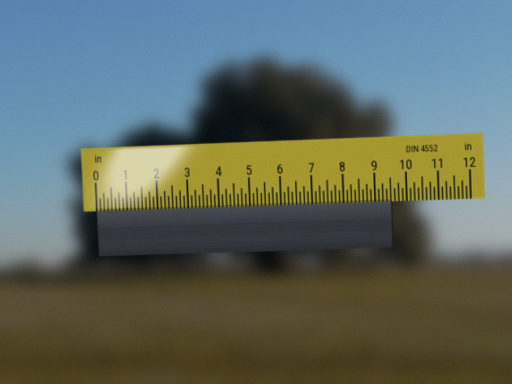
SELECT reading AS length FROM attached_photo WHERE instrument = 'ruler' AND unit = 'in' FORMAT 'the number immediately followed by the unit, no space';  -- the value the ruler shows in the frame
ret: 9.5in
